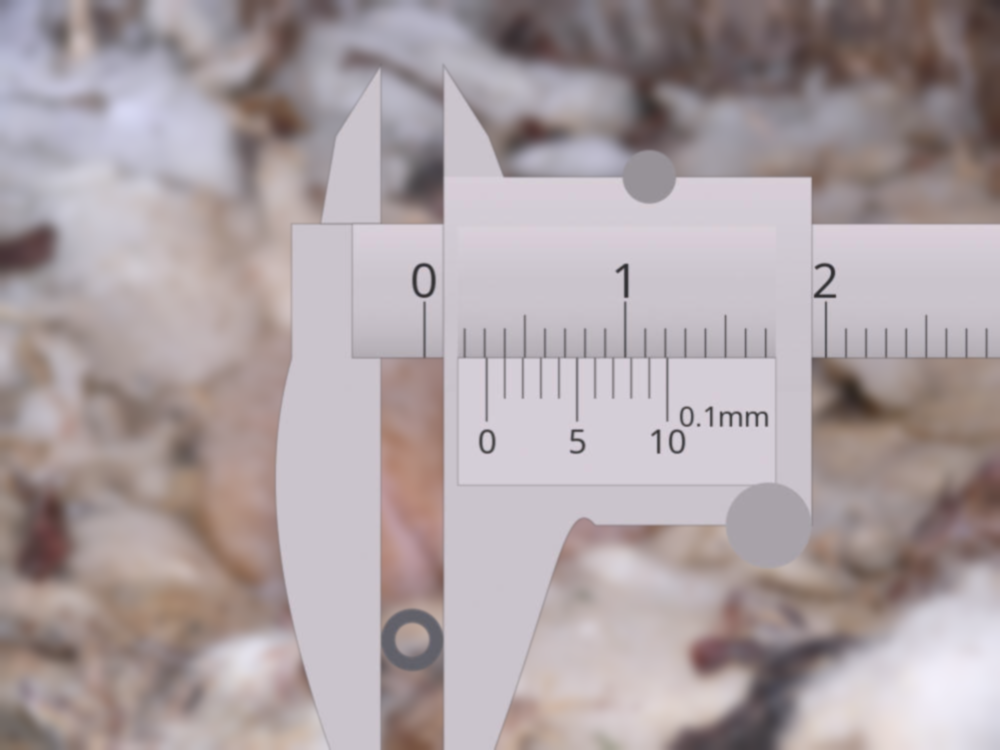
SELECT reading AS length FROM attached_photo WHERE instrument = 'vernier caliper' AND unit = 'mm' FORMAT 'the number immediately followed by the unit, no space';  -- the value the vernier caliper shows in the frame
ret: 3.1mm
